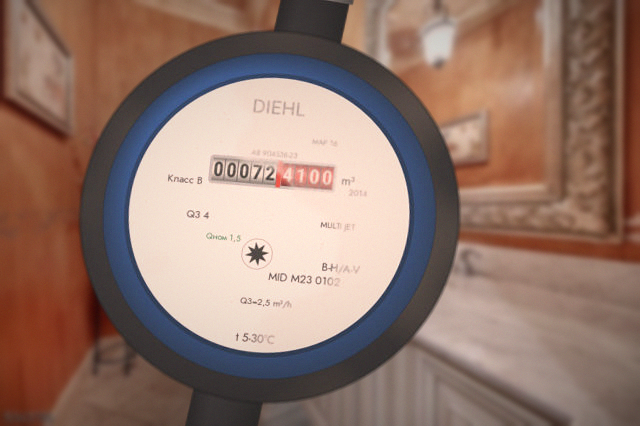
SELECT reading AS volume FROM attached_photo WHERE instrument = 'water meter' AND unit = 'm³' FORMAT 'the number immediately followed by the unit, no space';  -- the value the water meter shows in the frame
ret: 72.4100m³
